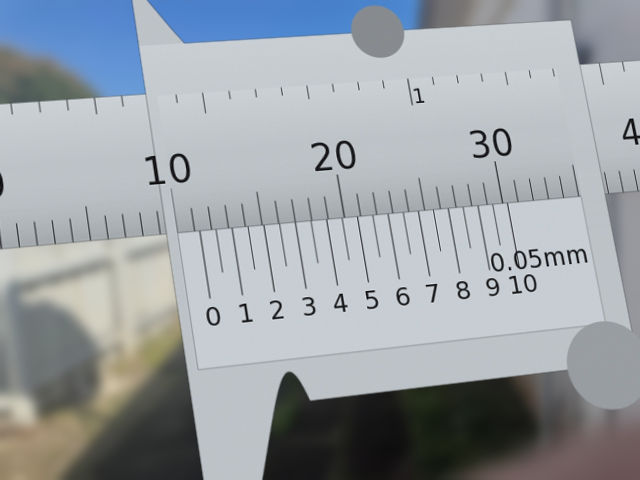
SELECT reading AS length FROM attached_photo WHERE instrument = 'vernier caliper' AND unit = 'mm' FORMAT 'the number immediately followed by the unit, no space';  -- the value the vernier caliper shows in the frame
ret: 11.3mm
